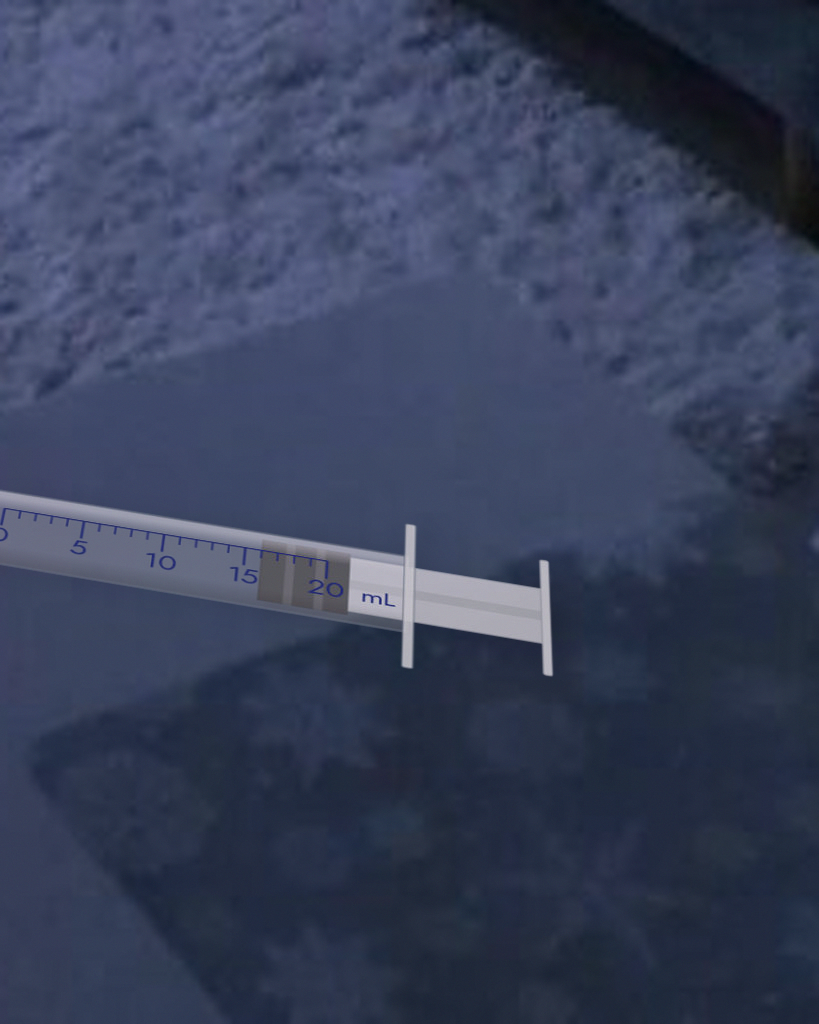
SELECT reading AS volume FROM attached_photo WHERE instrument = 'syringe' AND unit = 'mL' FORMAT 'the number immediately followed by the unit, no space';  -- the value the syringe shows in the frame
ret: 16mL
